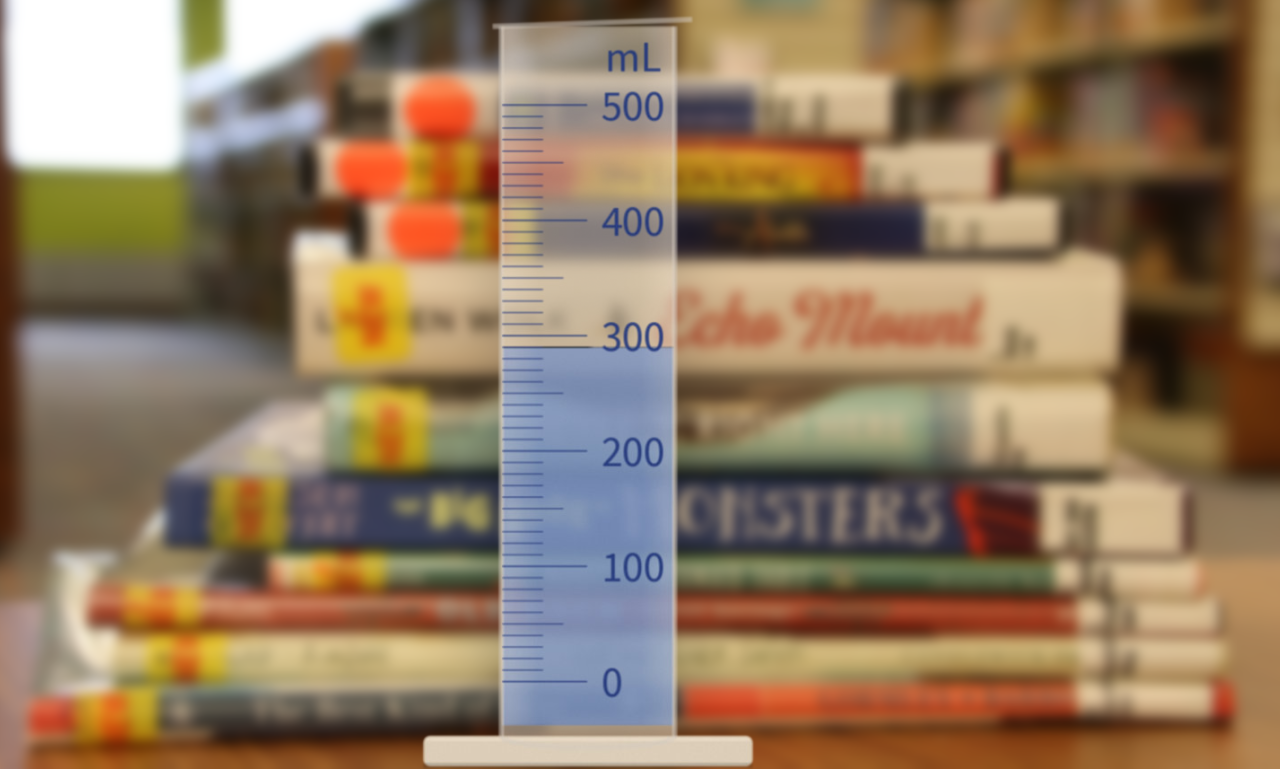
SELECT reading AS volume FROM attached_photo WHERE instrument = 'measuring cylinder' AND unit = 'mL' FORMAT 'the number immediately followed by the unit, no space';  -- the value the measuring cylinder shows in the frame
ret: 290mL
